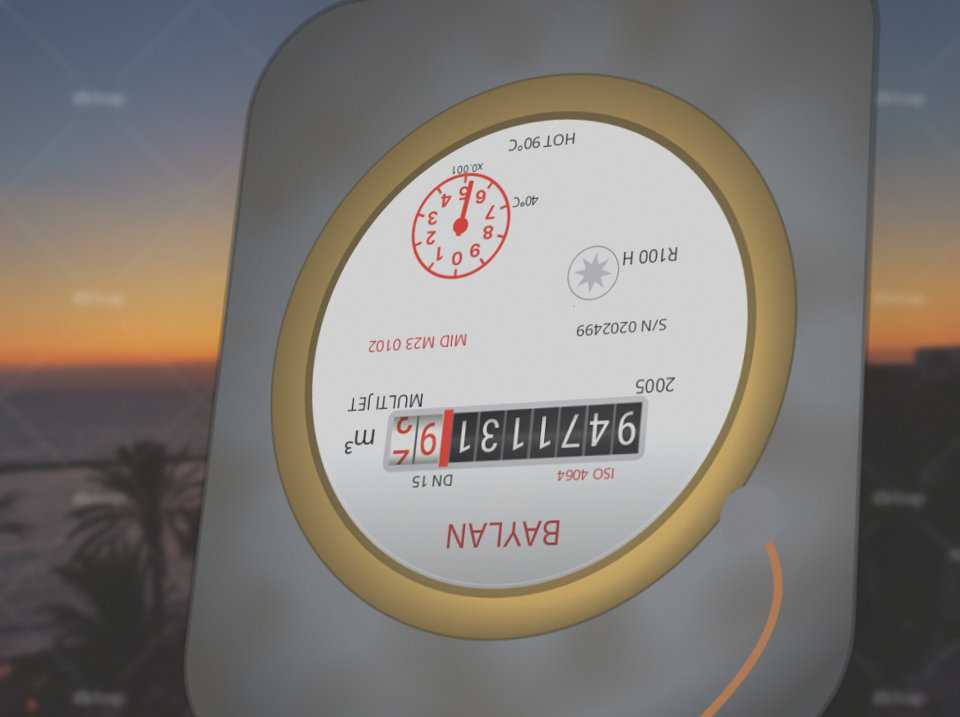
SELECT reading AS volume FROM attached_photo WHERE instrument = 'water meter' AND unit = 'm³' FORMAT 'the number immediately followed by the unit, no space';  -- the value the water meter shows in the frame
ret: 9471131.925m³
